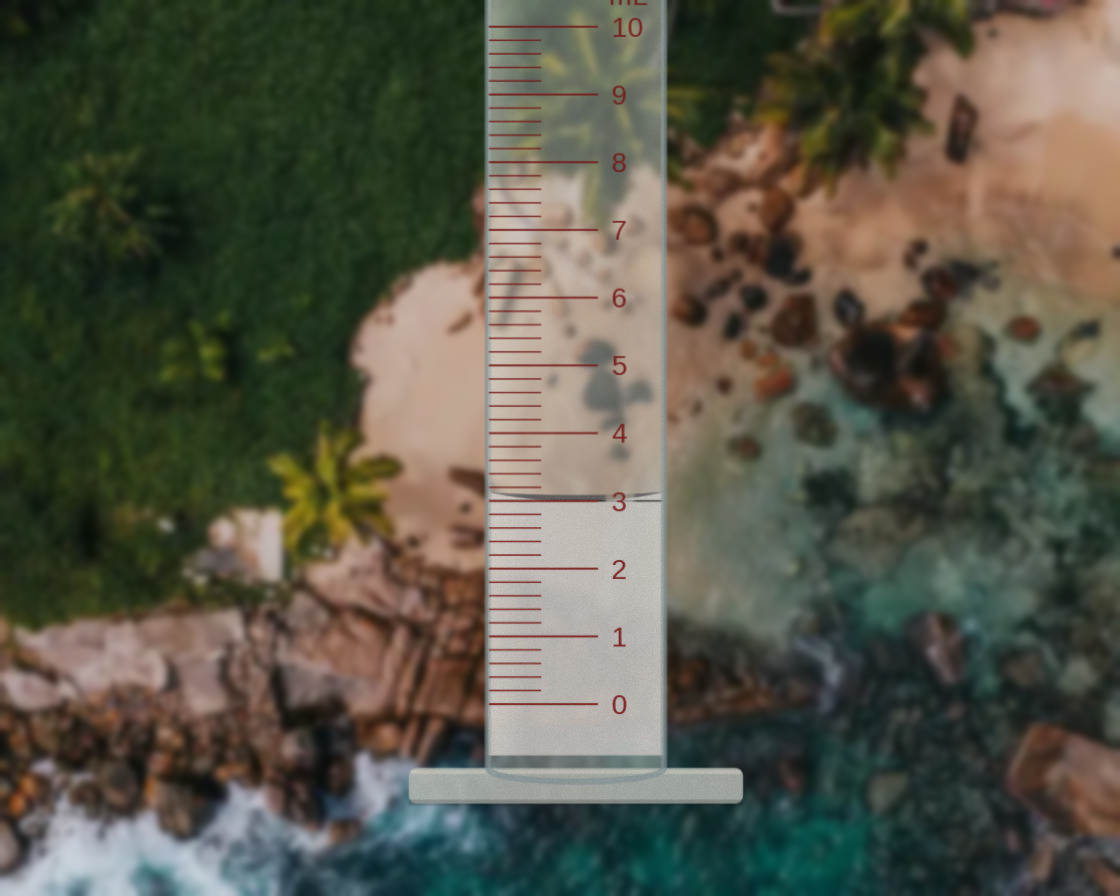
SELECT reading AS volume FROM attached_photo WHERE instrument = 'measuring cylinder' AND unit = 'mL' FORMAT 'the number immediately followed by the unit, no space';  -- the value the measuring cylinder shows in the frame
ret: 3mL
